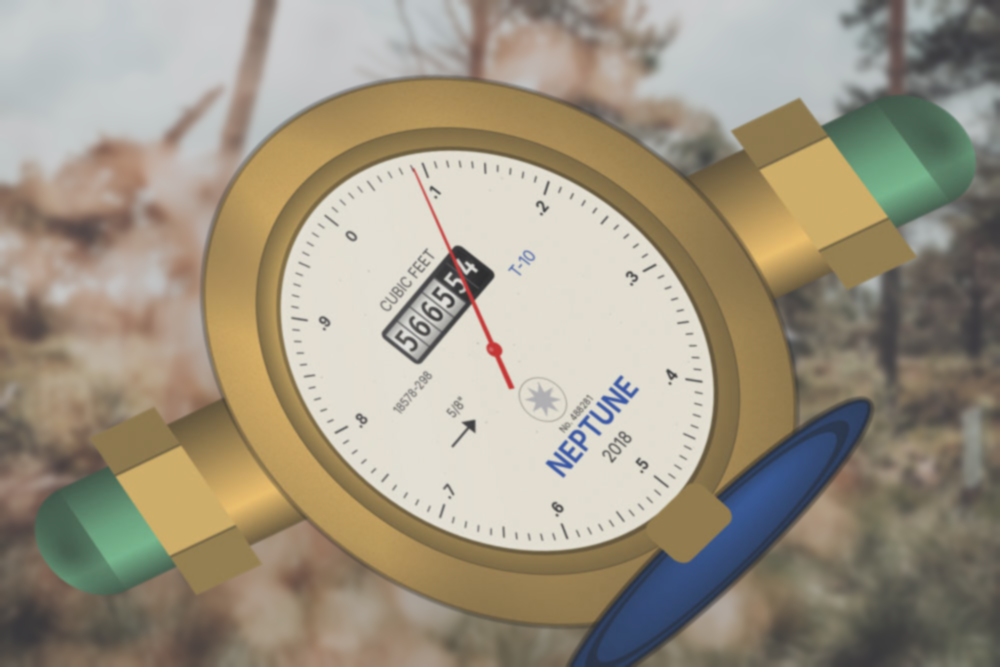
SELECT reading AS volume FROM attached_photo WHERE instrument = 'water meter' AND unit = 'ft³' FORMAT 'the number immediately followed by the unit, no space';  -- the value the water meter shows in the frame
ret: 566554.09ft³
